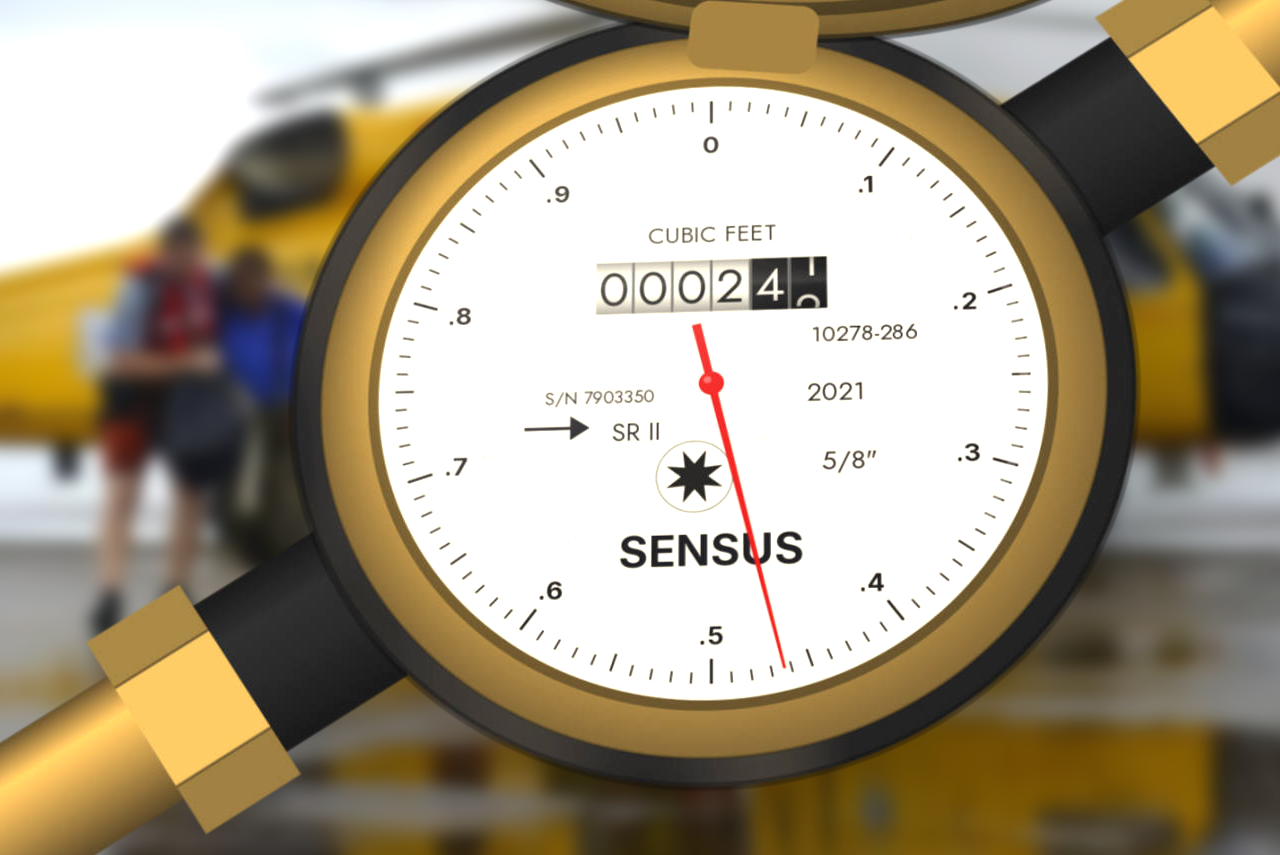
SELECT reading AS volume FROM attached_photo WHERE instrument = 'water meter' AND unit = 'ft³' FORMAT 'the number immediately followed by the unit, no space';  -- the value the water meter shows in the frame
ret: 241.46ft³
